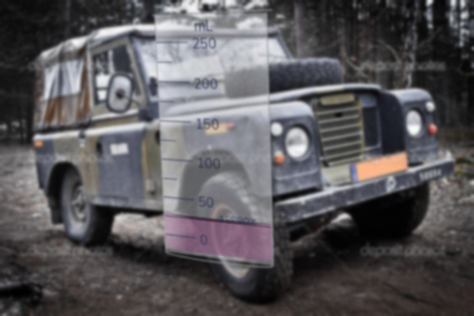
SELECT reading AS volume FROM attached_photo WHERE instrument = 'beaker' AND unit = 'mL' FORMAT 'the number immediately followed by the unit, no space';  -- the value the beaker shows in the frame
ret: 25mL
